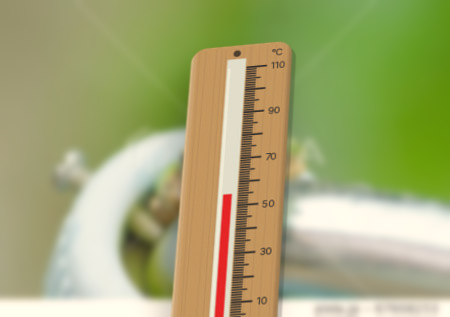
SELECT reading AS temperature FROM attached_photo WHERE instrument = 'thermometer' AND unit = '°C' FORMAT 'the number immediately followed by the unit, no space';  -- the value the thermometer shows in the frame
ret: 55°C
